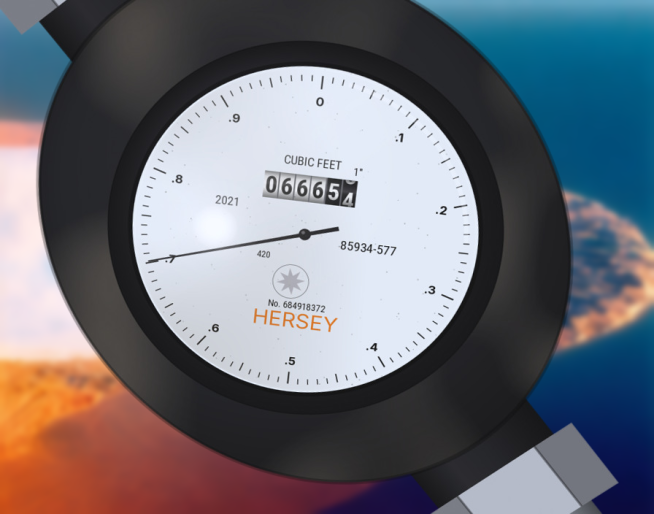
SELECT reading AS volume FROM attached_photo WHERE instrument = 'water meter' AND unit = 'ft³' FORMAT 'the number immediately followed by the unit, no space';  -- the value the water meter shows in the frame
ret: 66653.70ft³
